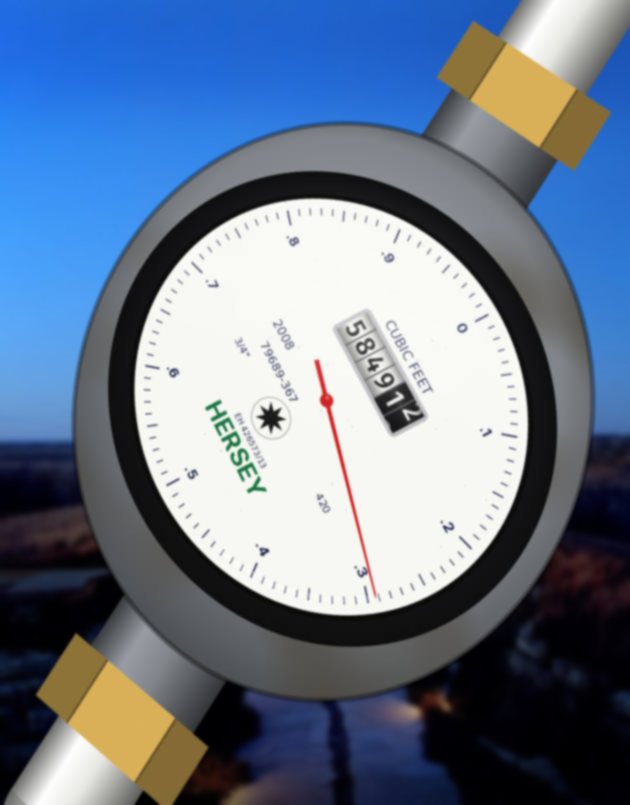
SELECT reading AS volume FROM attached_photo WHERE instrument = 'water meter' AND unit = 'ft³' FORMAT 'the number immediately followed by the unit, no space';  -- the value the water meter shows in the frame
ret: 584912.29ft³
